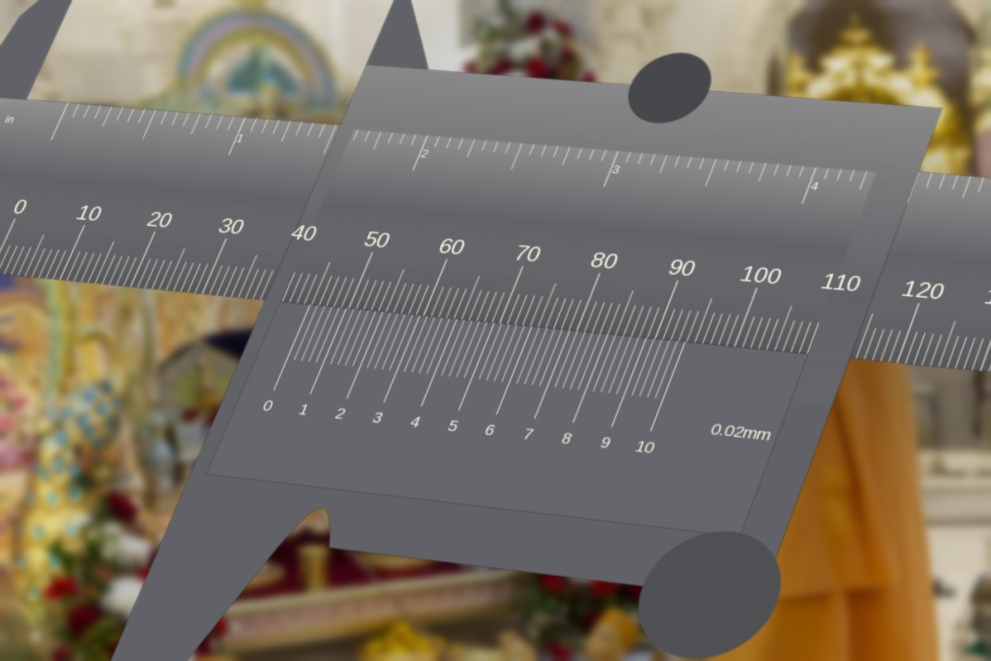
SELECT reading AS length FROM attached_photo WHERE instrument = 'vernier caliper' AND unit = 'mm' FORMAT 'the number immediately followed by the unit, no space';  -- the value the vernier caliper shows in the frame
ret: 44.8mm
